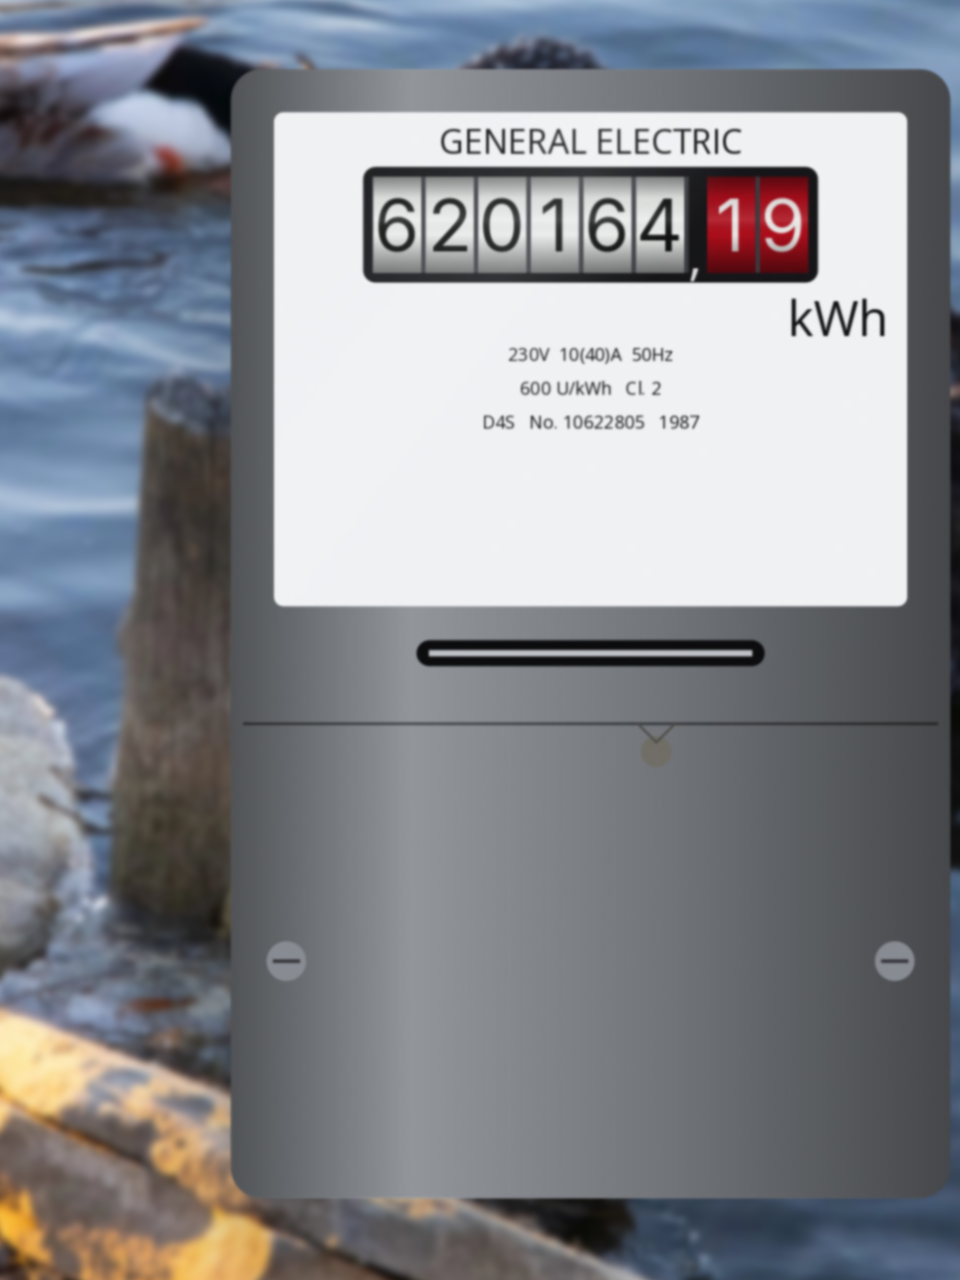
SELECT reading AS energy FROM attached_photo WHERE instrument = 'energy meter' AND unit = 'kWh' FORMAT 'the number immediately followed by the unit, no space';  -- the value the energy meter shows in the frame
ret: 620164.19kWh
